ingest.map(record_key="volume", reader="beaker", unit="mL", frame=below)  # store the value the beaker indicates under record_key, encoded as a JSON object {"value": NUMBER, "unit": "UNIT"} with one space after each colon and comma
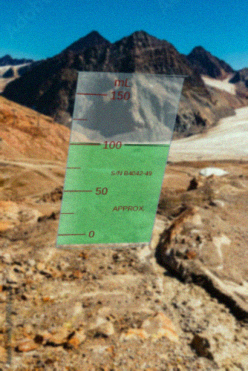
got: {"value": 100, "unit": "mL"}
